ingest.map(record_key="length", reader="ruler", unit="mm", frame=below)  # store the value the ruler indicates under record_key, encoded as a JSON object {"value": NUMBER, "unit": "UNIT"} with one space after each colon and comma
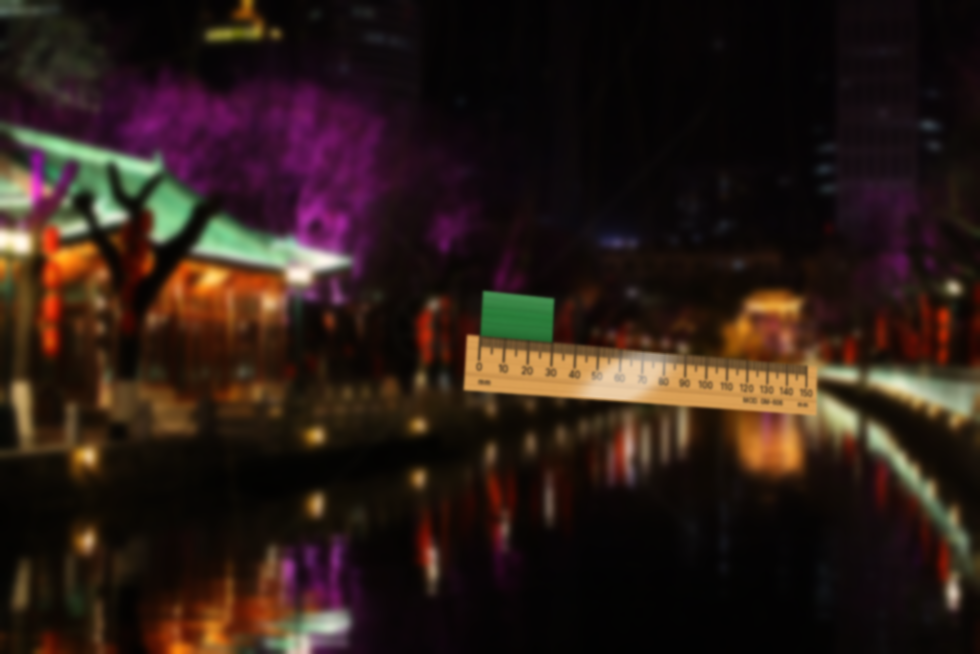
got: {"value": 30, "unit": "mm"}
